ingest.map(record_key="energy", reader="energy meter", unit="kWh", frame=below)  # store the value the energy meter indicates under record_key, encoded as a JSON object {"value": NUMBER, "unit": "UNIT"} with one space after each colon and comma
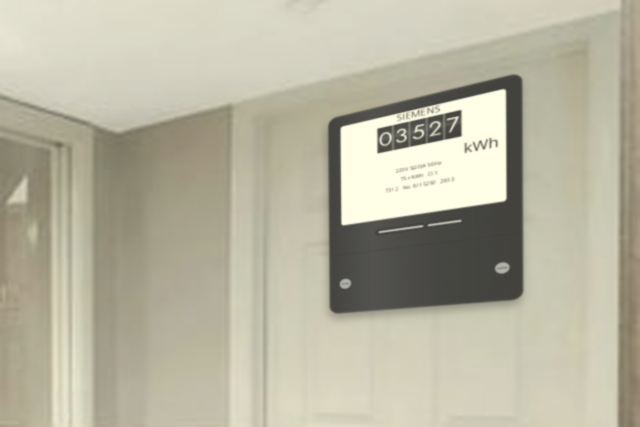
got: {"value": 3527, "unit": "kWh"}
